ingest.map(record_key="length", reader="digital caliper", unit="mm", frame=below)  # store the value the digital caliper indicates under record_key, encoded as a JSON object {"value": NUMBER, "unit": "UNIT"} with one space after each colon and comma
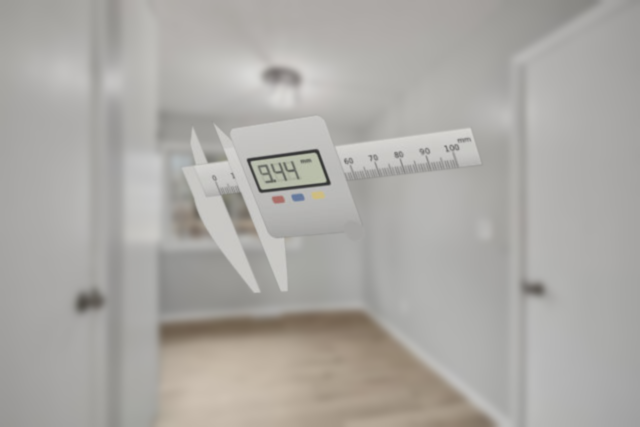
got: {"value": 9.44, "unit": "mm"}
